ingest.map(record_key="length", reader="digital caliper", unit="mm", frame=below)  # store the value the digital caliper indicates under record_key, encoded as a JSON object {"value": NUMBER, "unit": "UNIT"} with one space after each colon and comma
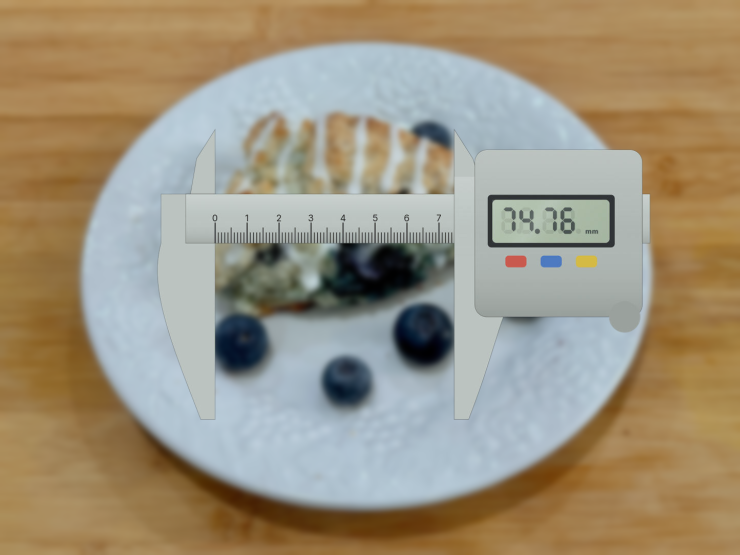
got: {"value": 74.76, "unit": "mm"}
